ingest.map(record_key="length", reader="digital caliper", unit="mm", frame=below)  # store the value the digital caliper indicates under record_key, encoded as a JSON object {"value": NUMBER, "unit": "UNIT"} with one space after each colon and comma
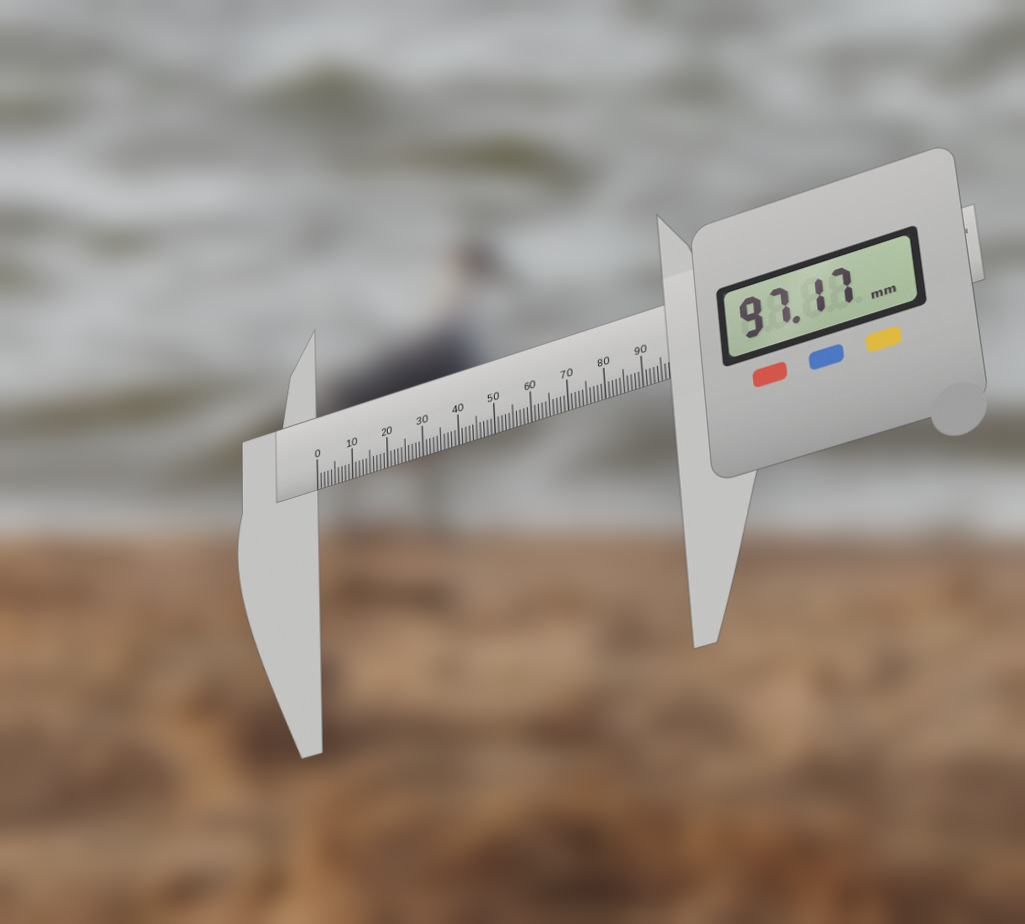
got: {"value": 97.17, "unit": "mm"}
